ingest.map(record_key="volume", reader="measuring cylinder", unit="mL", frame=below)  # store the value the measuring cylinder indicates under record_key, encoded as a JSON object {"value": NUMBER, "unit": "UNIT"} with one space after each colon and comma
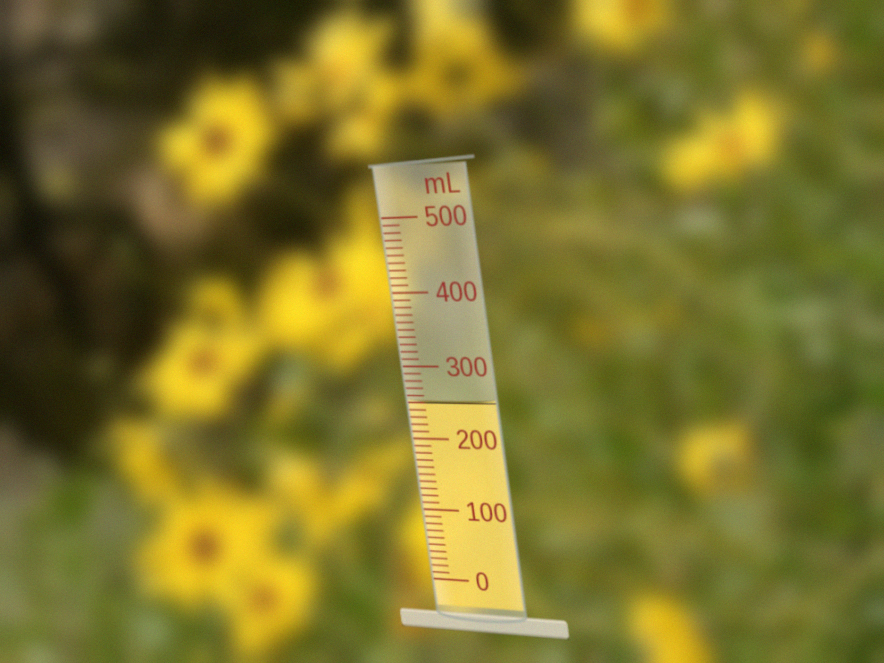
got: {"value": 250, "unit": "mL"}
